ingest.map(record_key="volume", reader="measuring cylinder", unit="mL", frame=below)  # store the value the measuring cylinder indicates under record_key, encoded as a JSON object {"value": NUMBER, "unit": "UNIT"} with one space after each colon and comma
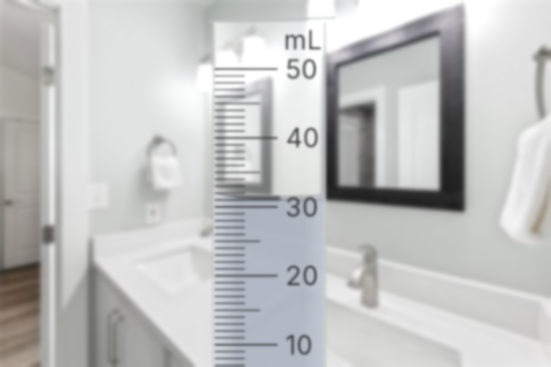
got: {"value": 31, "unit": "mL"}
